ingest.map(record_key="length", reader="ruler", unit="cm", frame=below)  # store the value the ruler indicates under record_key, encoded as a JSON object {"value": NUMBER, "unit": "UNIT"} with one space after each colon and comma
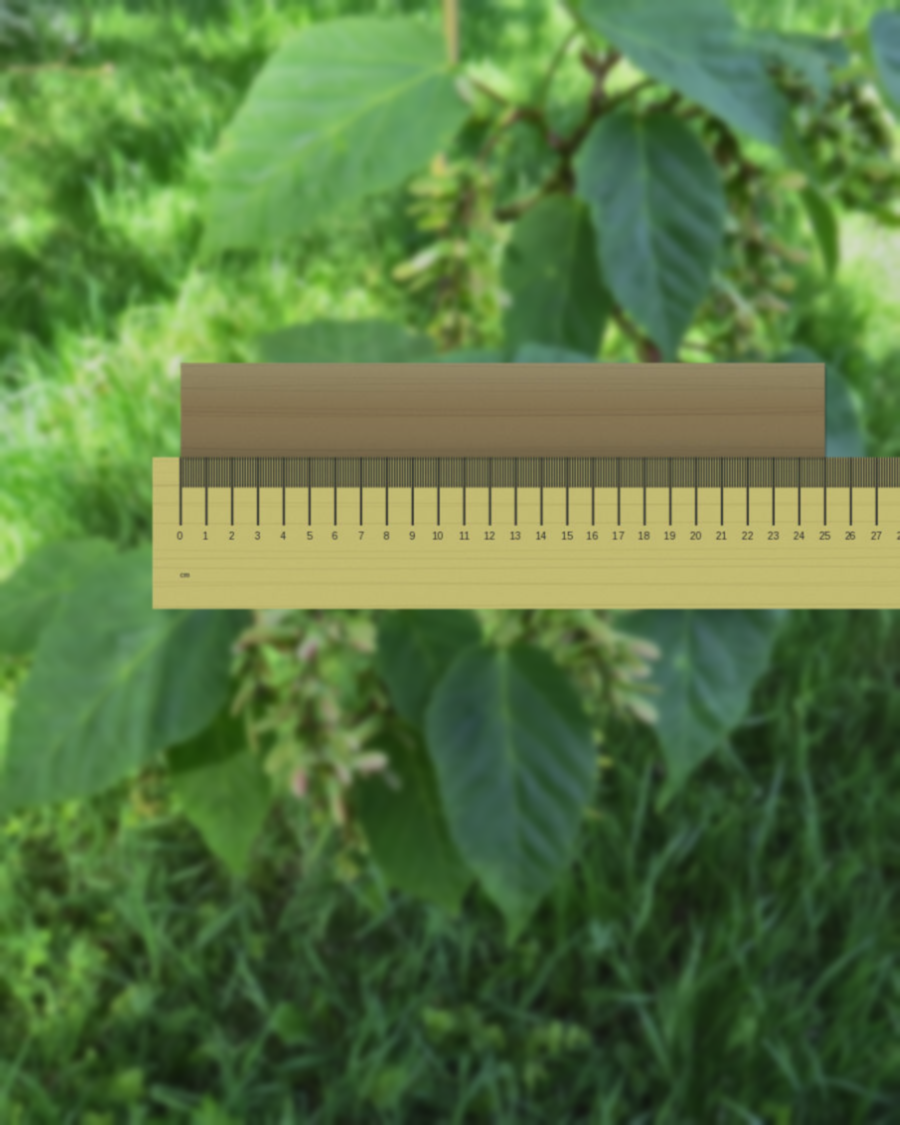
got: {"value": 25, "unit": "cm"}
